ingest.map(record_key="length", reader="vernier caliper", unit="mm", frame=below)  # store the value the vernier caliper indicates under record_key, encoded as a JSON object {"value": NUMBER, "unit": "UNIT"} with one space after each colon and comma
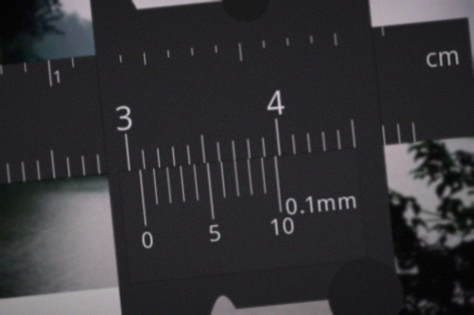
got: {"value": 30.7, "unit": "mm"}
